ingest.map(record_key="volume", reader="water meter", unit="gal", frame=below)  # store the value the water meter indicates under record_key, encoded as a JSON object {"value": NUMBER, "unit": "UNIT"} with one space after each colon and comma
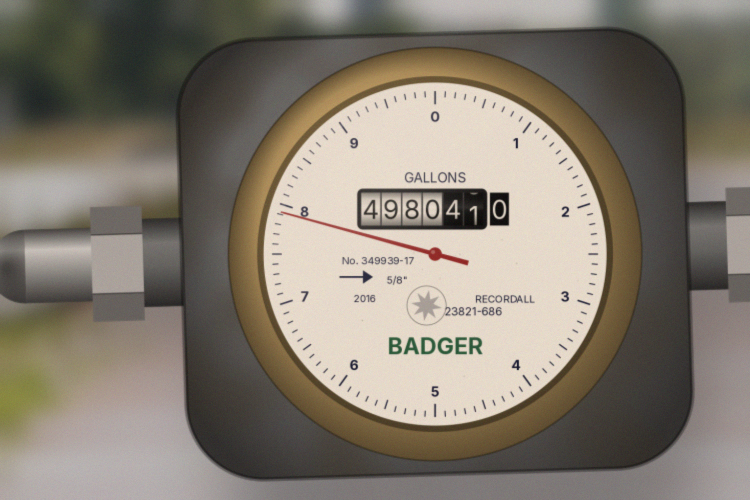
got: {"value": 4980407.9, "unit": "gal"}
